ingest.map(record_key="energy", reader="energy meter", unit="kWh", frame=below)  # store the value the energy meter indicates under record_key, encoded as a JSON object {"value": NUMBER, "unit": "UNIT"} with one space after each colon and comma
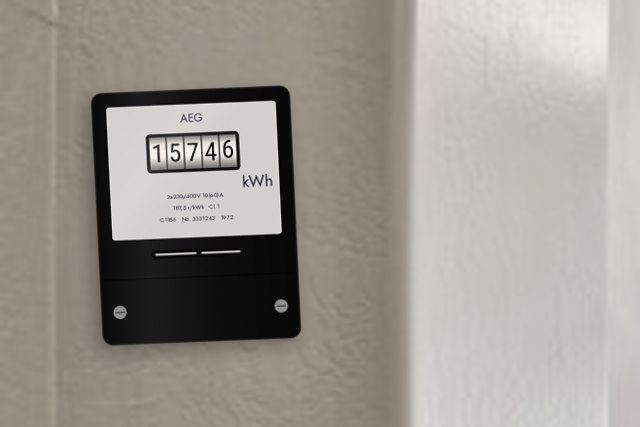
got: {"value": 15746, "unit": "kWh"}
